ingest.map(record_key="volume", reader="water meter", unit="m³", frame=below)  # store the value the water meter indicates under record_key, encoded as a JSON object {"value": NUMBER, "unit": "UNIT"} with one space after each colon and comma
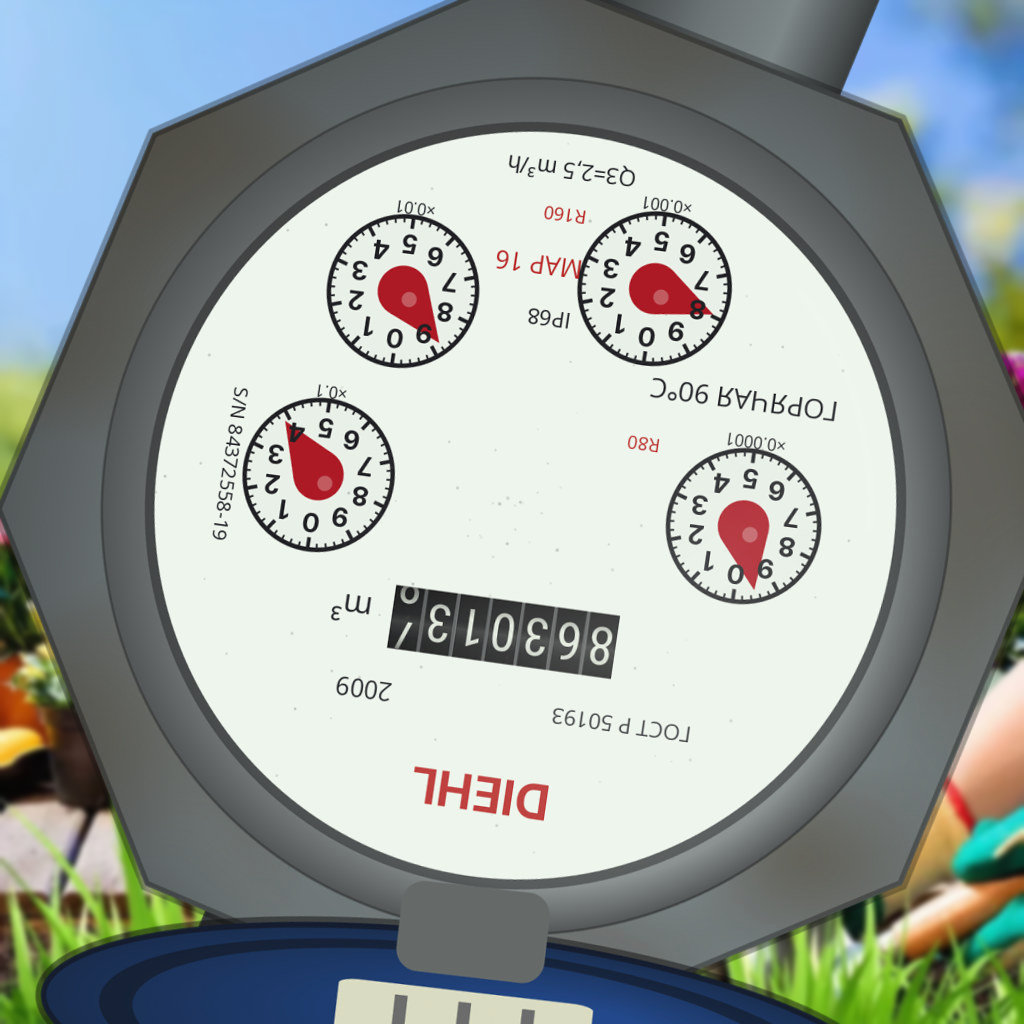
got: {"value": 8630137.3879, "unit": "m³"}
